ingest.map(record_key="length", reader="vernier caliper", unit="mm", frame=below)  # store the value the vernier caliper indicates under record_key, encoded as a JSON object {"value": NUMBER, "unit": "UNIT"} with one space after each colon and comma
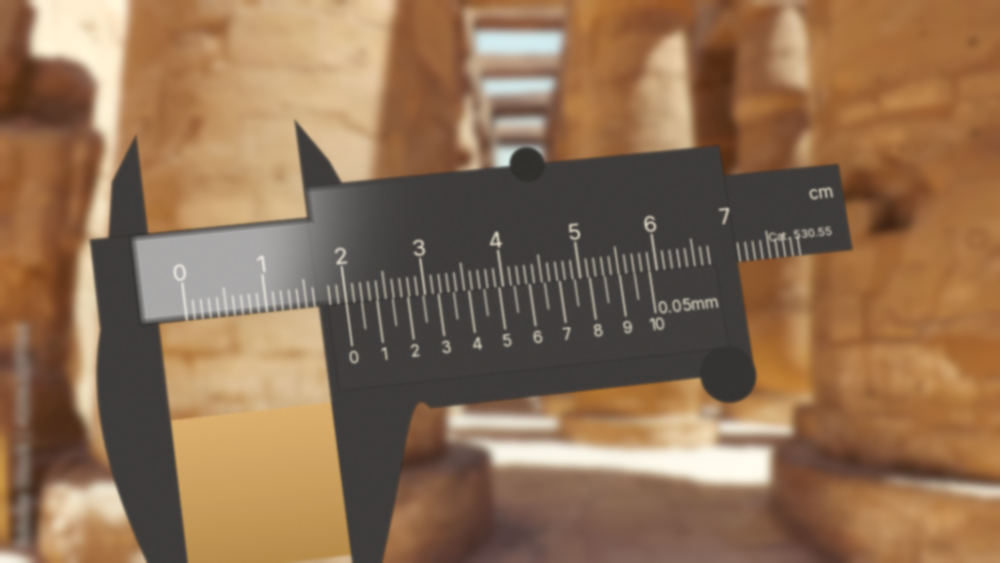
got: {"value": 20.0, "unit": "mm"}
